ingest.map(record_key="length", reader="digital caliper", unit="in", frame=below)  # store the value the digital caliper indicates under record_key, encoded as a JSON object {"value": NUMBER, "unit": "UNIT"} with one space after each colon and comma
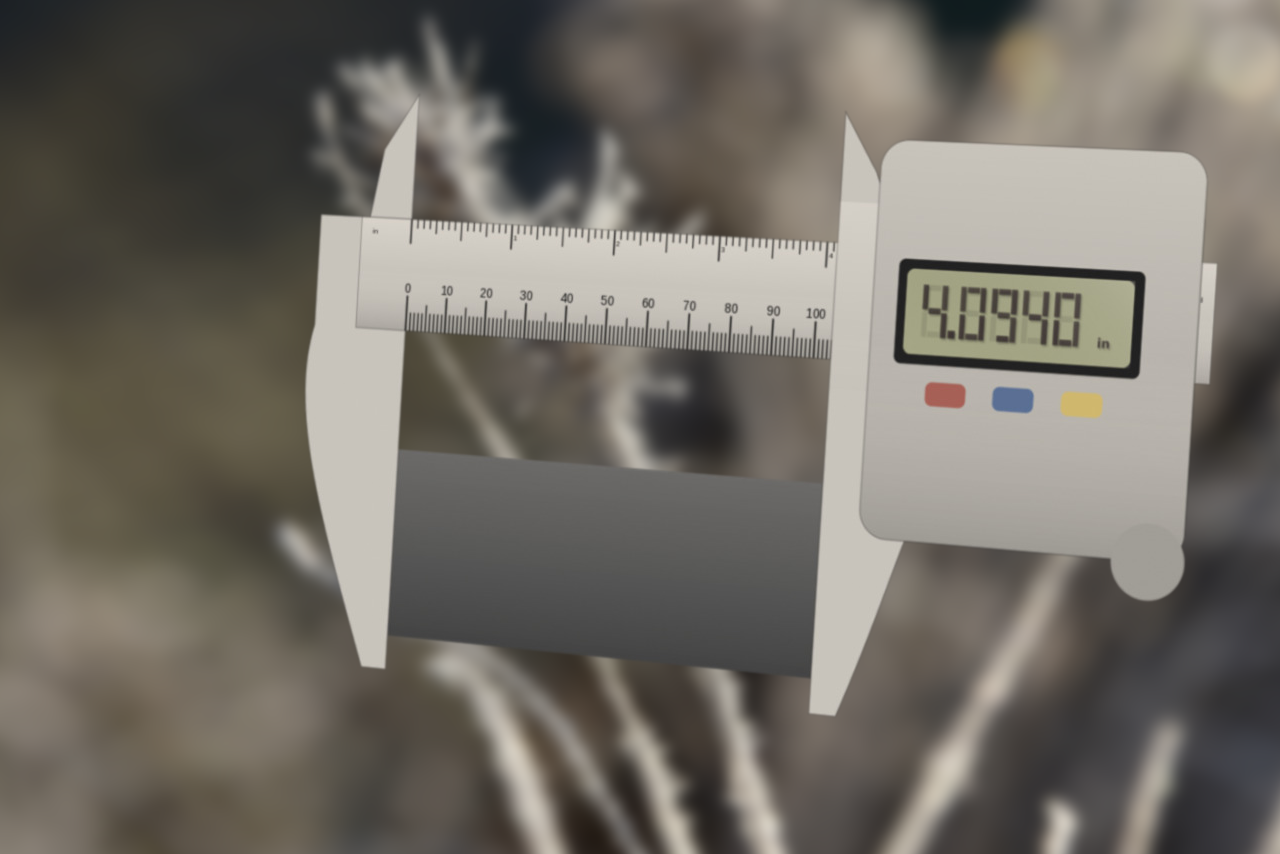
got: {"value": 4.0940, "unit": "in"}
